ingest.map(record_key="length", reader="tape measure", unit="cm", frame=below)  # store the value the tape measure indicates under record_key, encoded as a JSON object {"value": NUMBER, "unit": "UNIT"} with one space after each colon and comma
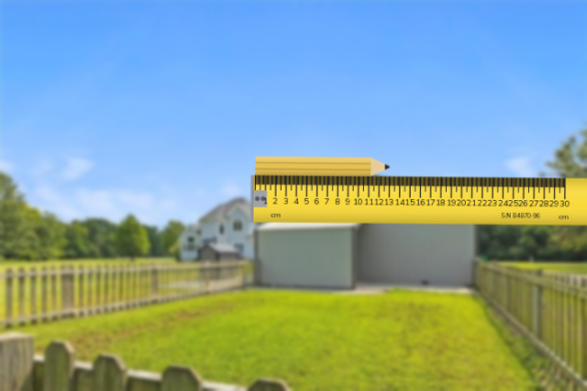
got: {"value": 13, "unit": "cm"}
